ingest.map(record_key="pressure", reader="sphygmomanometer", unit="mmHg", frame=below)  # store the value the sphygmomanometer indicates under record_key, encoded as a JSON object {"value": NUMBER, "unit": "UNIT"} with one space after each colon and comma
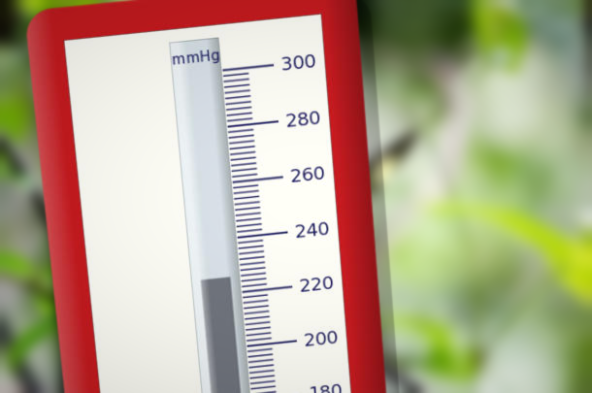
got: {"value": 226, "unit": "mmHg"}
